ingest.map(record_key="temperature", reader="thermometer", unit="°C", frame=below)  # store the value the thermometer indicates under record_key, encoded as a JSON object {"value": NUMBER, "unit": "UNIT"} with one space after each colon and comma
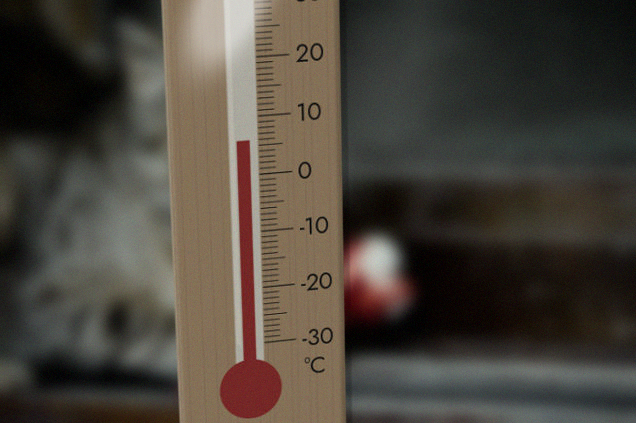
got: {"value": 6, "unit": "°C"}
